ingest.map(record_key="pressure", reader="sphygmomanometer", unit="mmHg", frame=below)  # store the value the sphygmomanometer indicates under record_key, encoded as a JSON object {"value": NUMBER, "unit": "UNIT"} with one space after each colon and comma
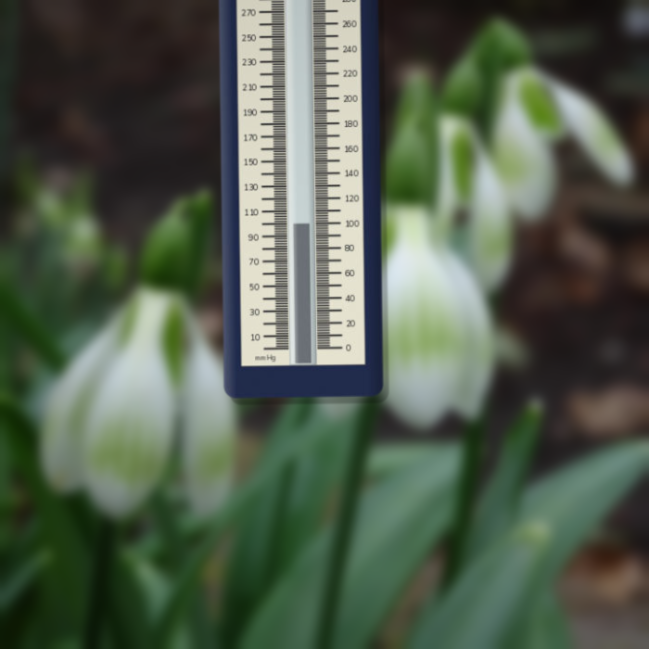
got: {"value": 100, "unit": "mmHg"}
